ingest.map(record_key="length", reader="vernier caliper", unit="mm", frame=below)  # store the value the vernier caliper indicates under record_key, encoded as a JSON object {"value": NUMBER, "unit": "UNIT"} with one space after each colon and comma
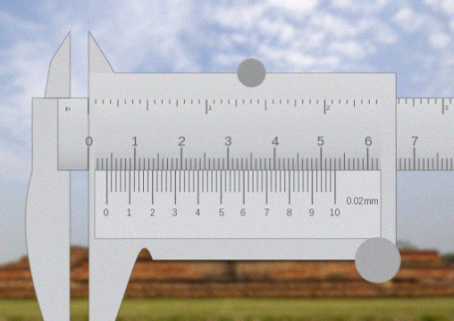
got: {"value": 4.0, "unit": "mm"}
